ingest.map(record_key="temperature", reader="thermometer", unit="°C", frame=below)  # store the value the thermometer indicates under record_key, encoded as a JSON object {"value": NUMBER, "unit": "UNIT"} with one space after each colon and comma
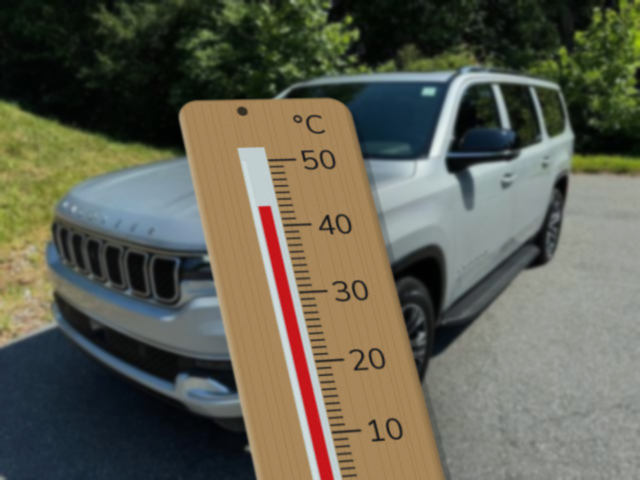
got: {"value": 43, "unit": "°C"}
